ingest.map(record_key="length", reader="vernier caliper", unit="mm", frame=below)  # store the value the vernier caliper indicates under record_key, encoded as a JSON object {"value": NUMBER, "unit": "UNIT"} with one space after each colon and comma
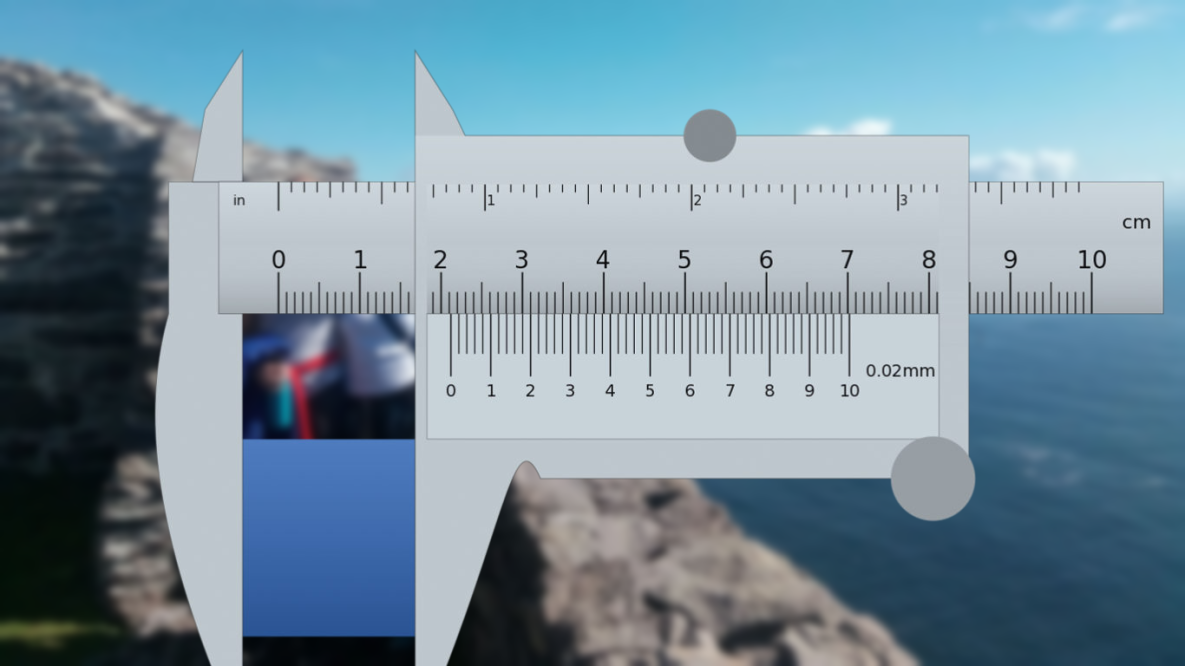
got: {"value": 21.2, "unit": "mm"}
